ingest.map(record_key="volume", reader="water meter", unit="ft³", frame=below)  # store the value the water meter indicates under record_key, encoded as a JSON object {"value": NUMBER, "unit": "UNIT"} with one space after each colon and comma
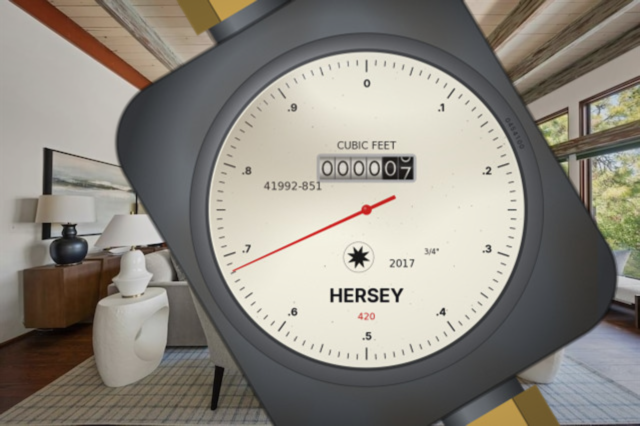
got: {"value": 6.68, "unit": "ft³"}
